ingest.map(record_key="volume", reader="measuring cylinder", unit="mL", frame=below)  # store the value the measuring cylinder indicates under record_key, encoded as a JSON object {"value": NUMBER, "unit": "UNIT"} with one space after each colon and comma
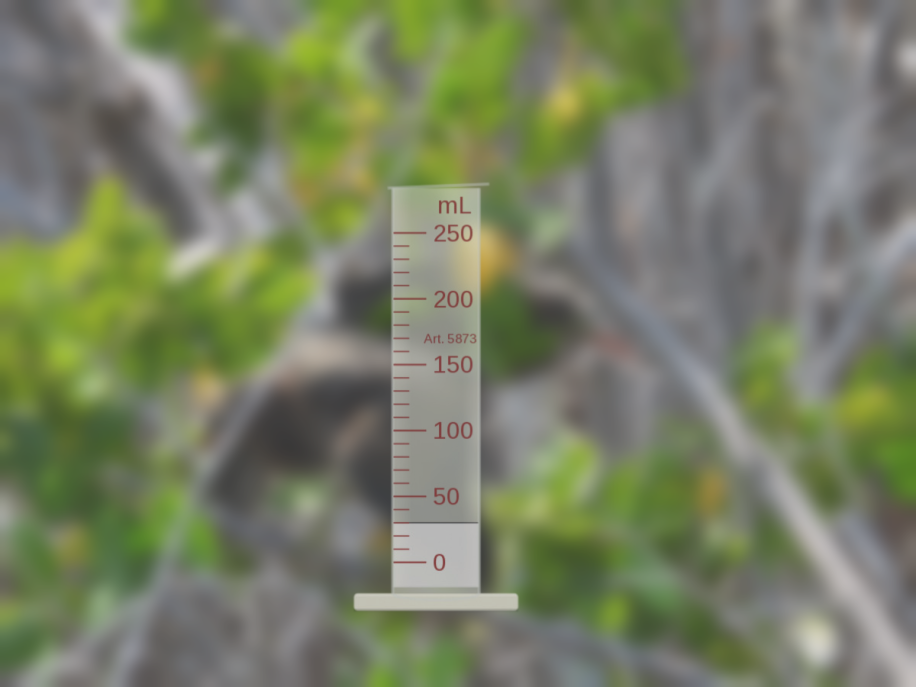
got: {"value": 30, "unit": "mL"}
